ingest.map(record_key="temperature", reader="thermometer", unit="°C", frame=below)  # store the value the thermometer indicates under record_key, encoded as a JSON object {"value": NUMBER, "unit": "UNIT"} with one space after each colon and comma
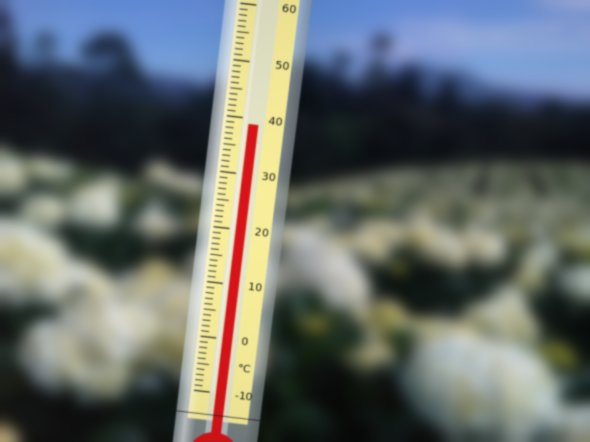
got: {"value": 39, "unit": "°C"}
